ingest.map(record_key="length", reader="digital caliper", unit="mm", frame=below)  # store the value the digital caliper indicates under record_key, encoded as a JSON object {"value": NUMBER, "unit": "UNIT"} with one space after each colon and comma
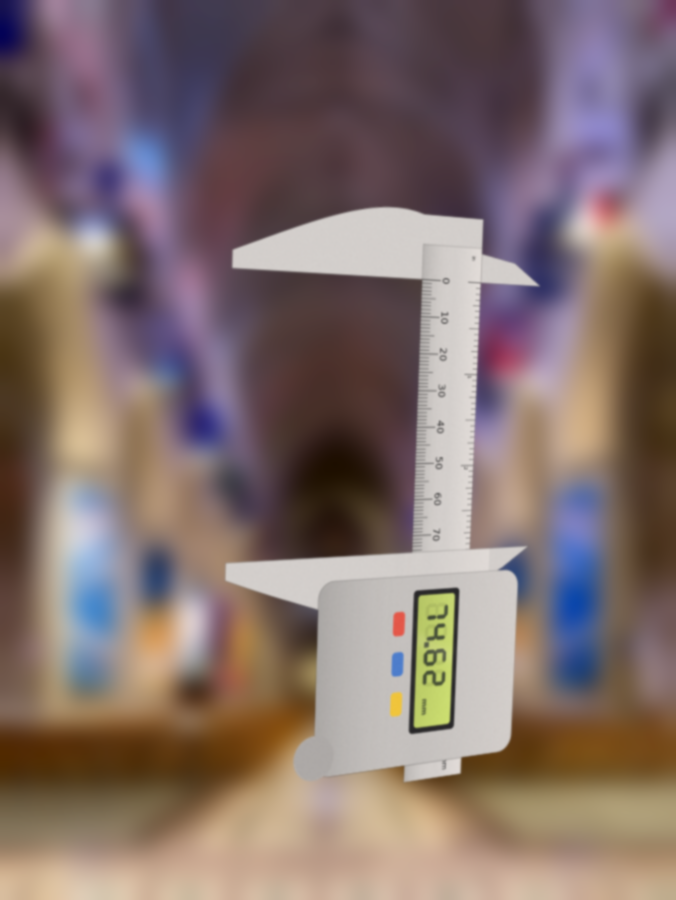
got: {"value": 74.62, "unit": "mm"}
